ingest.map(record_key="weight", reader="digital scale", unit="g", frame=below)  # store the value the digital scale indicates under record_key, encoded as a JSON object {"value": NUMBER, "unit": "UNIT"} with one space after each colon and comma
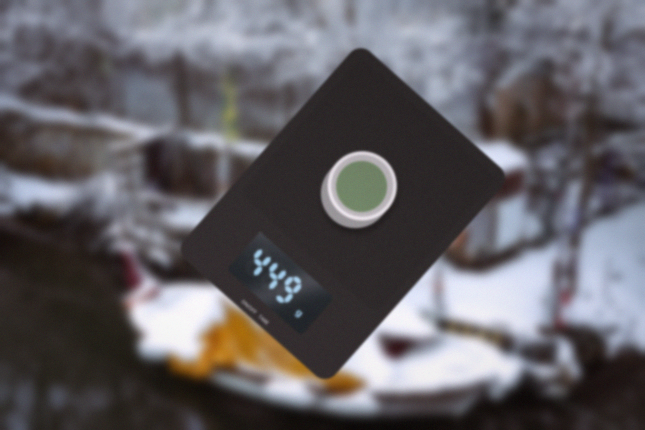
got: {"value": 449, "unit": "g"}
